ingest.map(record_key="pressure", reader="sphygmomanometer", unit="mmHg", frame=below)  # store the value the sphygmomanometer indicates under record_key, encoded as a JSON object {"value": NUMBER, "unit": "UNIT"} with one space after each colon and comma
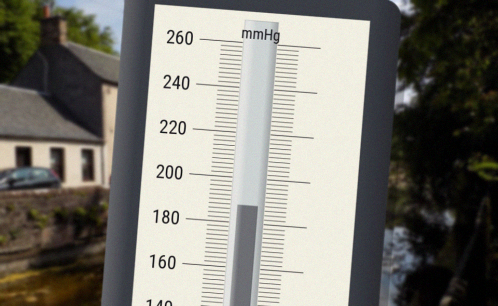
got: {"value": 188, "unit": "mmHg"}
